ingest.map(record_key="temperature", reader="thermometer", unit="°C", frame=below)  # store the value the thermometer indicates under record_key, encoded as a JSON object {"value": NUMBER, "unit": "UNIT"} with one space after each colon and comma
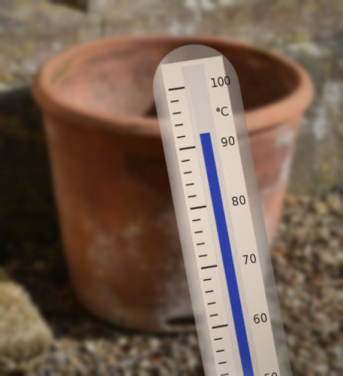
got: {"value": 92, "unit": "°C"}
